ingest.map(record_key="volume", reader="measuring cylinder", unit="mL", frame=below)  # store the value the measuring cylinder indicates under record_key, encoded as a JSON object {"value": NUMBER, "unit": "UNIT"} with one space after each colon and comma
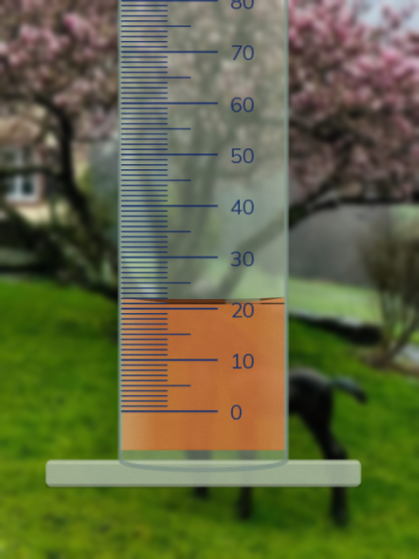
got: {"value": 21, "unit": "mL"}
